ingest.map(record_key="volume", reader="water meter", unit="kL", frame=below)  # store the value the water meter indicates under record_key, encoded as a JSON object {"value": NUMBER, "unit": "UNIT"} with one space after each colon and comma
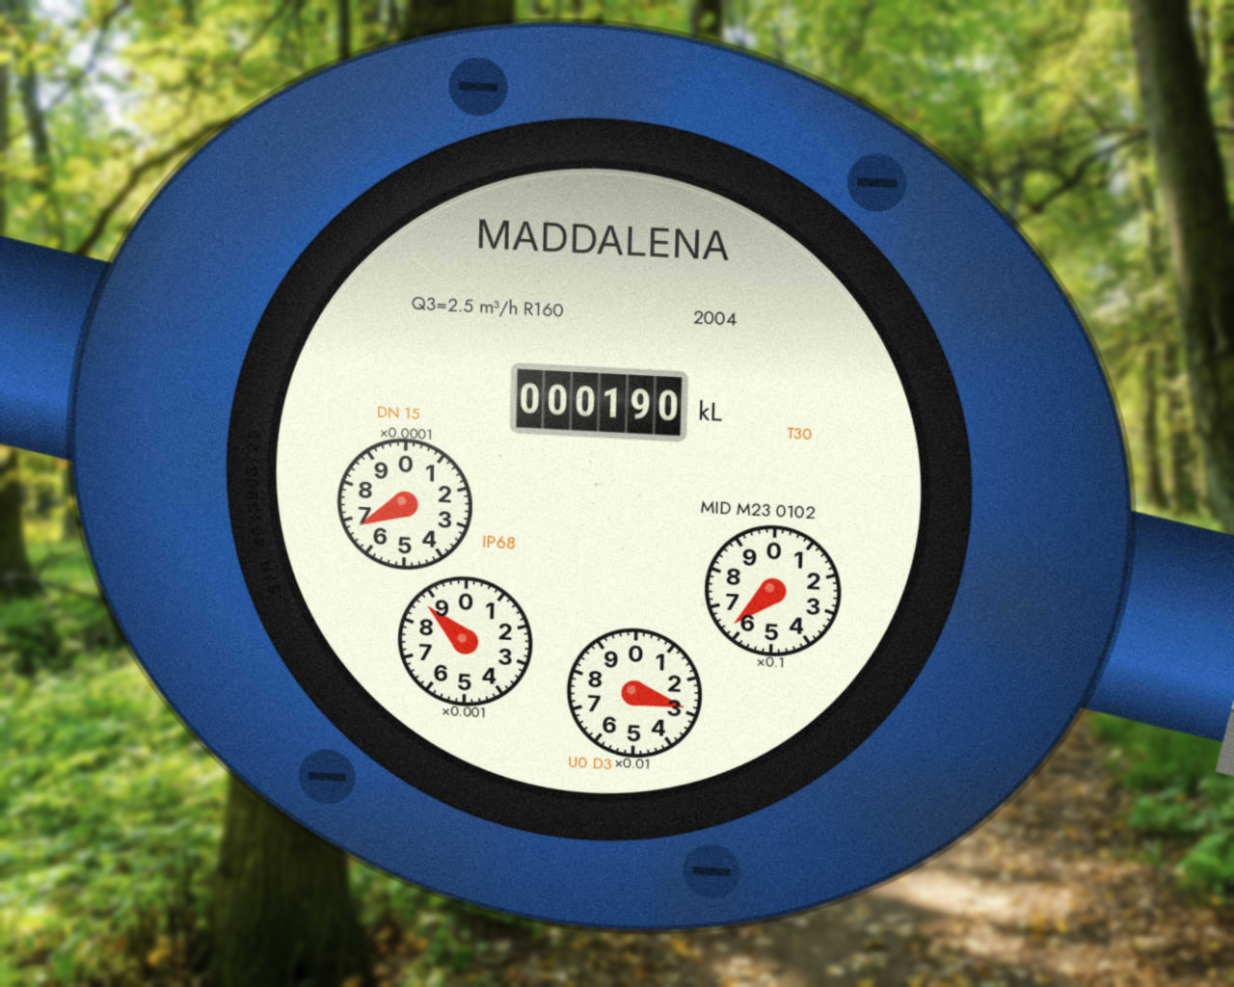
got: {"value": 190.6286, "unit": "kL"}
